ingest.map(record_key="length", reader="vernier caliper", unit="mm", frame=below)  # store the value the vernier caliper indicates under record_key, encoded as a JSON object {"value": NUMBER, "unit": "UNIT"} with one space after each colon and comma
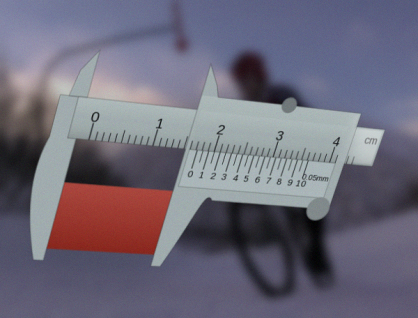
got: {"value": 17.2, "unit": "mm"}
